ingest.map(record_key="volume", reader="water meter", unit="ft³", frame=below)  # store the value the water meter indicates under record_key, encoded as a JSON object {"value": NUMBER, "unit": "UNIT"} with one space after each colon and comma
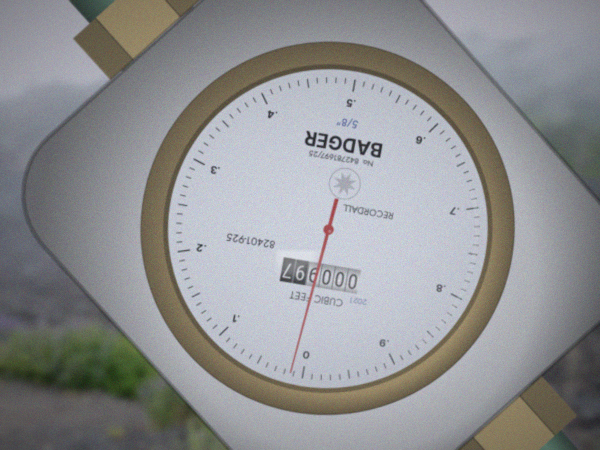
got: {"value": 997.01, "unit": "ft³"}
